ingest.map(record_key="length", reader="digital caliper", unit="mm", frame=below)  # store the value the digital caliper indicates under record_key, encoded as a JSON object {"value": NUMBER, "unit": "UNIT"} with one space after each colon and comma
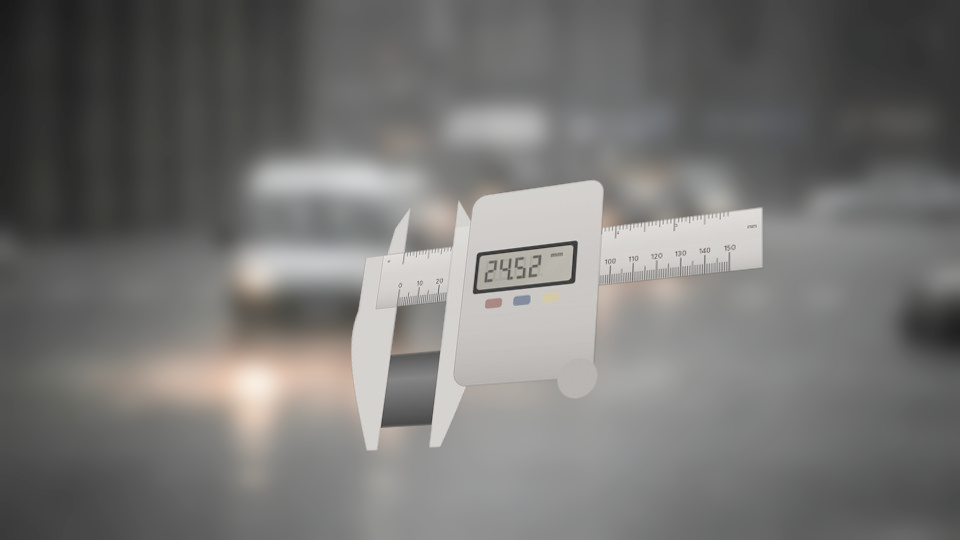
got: {"value": 24.52, "unit": "mm"}
